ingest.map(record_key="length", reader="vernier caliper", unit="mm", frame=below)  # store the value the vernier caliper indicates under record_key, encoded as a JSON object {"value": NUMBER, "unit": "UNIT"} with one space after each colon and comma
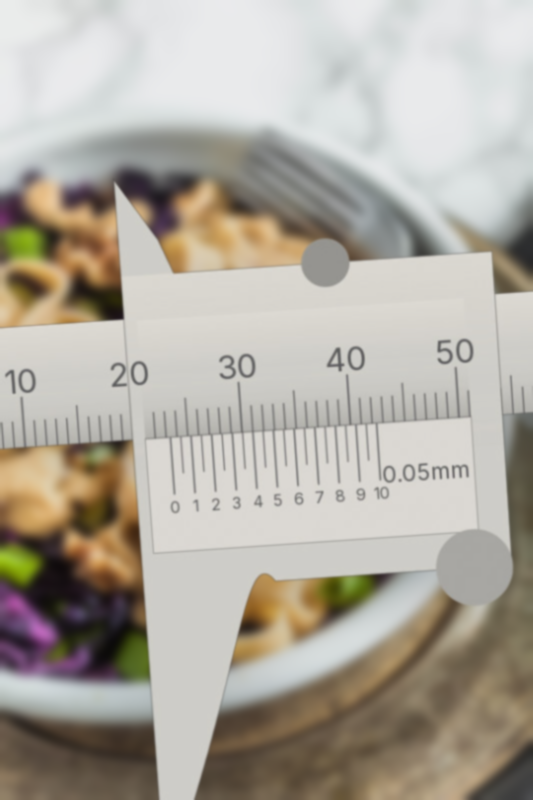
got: {"value": 23.4, "unit": "mm"}
